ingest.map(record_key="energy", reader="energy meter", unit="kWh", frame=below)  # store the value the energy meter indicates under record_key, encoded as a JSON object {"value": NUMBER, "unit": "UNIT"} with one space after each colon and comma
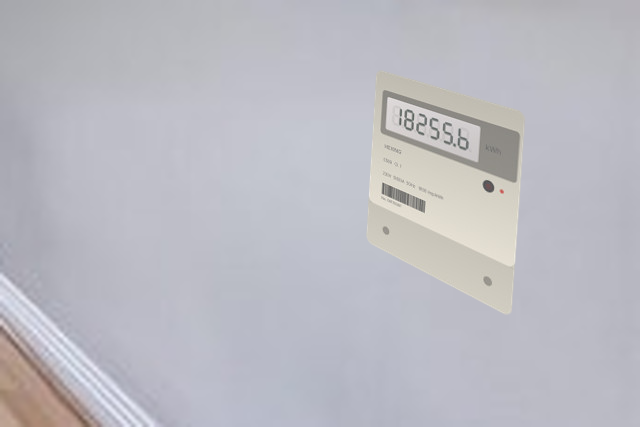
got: {"value": 18255.6, "unit": "kWh"}
